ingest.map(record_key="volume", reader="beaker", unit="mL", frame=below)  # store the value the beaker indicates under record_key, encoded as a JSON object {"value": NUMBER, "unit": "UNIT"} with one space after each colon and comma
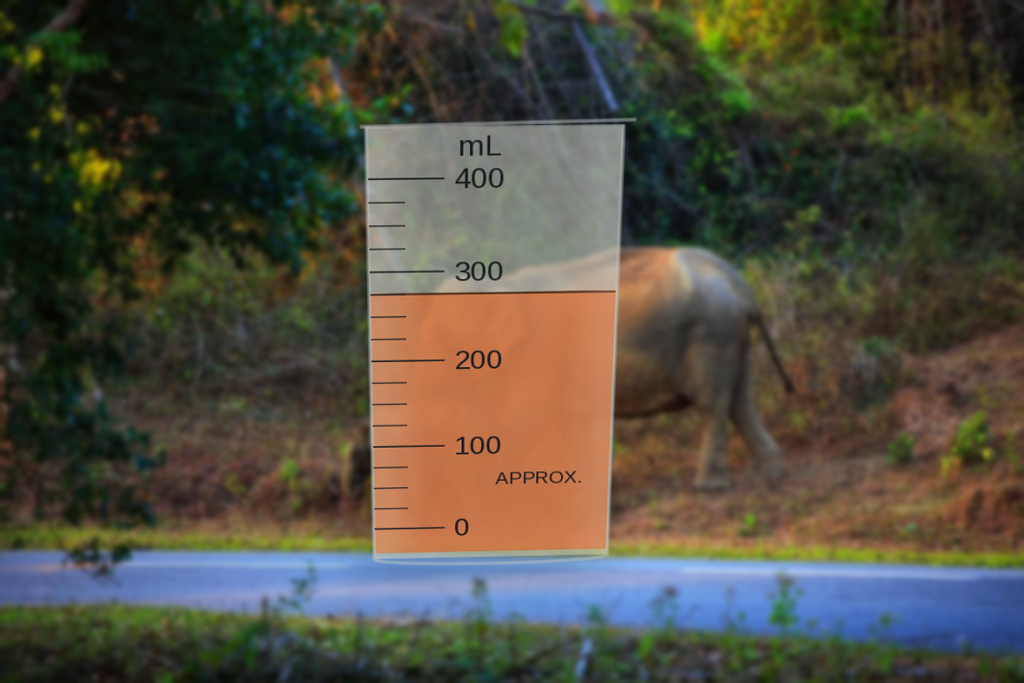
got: {"value": 275, "unit": "mL"}
